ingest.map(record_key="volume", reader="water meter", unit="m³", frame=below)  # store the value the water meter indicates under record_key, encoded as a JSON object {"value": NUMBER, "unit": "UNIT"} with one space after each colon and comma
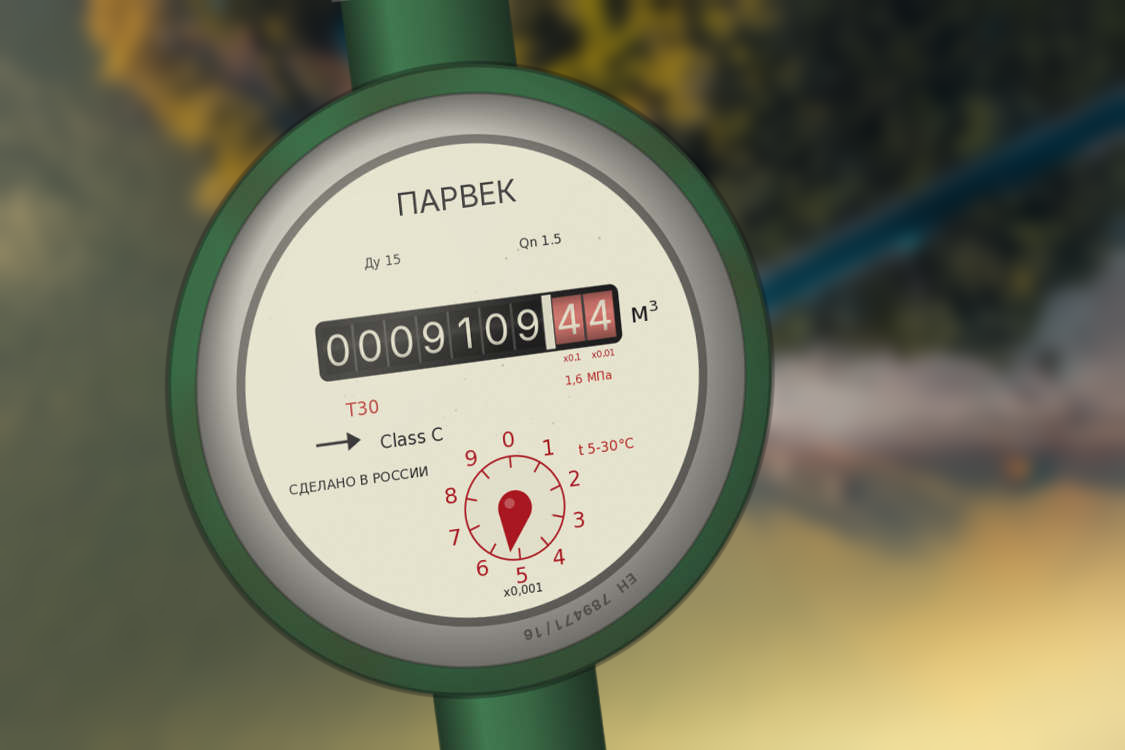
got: {"value": 9109.445, "unit": "m³"}
